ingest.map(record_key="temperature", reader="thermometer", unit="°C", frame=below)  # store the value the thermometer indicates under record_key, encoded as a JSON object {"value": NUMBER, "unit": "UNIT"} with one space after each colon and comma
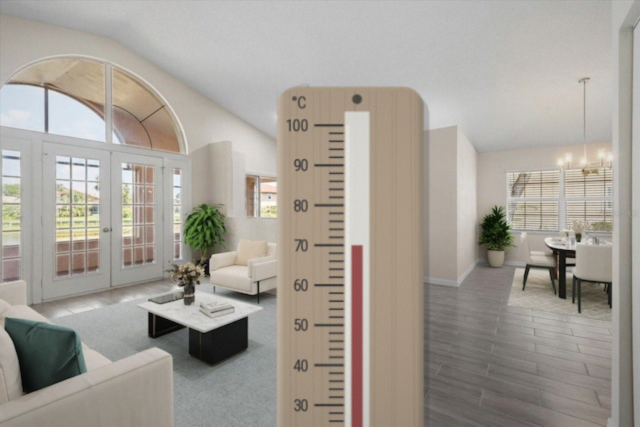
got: {"value": 70, "unit": "°C"}
